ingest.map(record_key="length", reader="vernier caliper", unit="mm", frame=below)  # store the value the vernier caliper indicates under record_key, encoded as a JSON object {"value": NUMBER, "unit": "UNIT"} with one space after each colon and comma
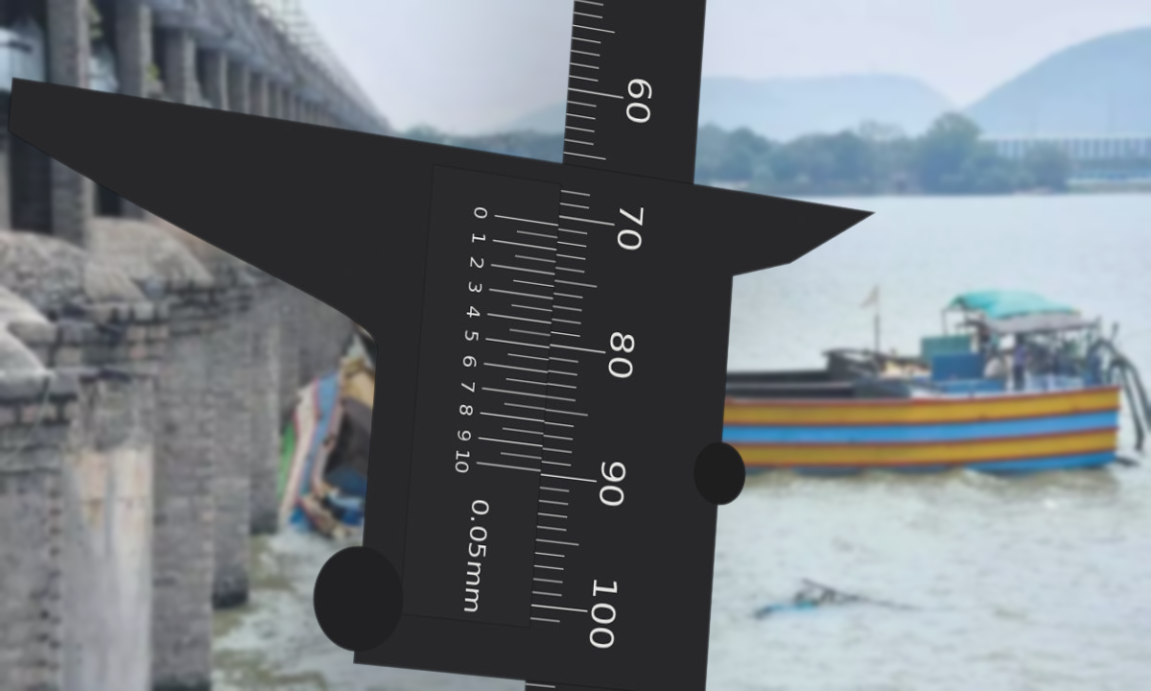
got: {"value": 70.7, "unit": "mm"}
